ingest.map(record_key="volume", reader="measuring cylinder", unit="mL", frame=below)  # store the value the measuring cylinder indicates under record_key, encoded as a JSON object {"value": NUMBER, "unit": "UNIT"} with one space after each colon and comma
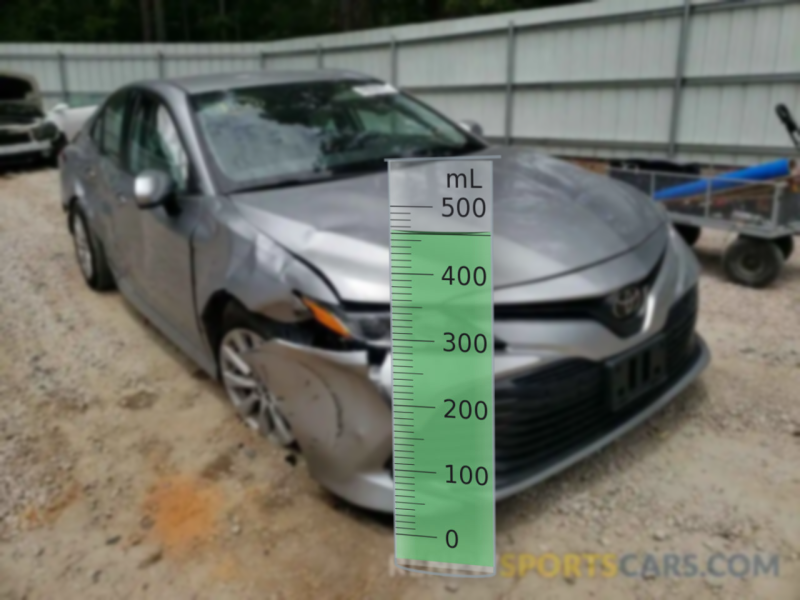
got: {"value": 460, "unit": "mL"}
